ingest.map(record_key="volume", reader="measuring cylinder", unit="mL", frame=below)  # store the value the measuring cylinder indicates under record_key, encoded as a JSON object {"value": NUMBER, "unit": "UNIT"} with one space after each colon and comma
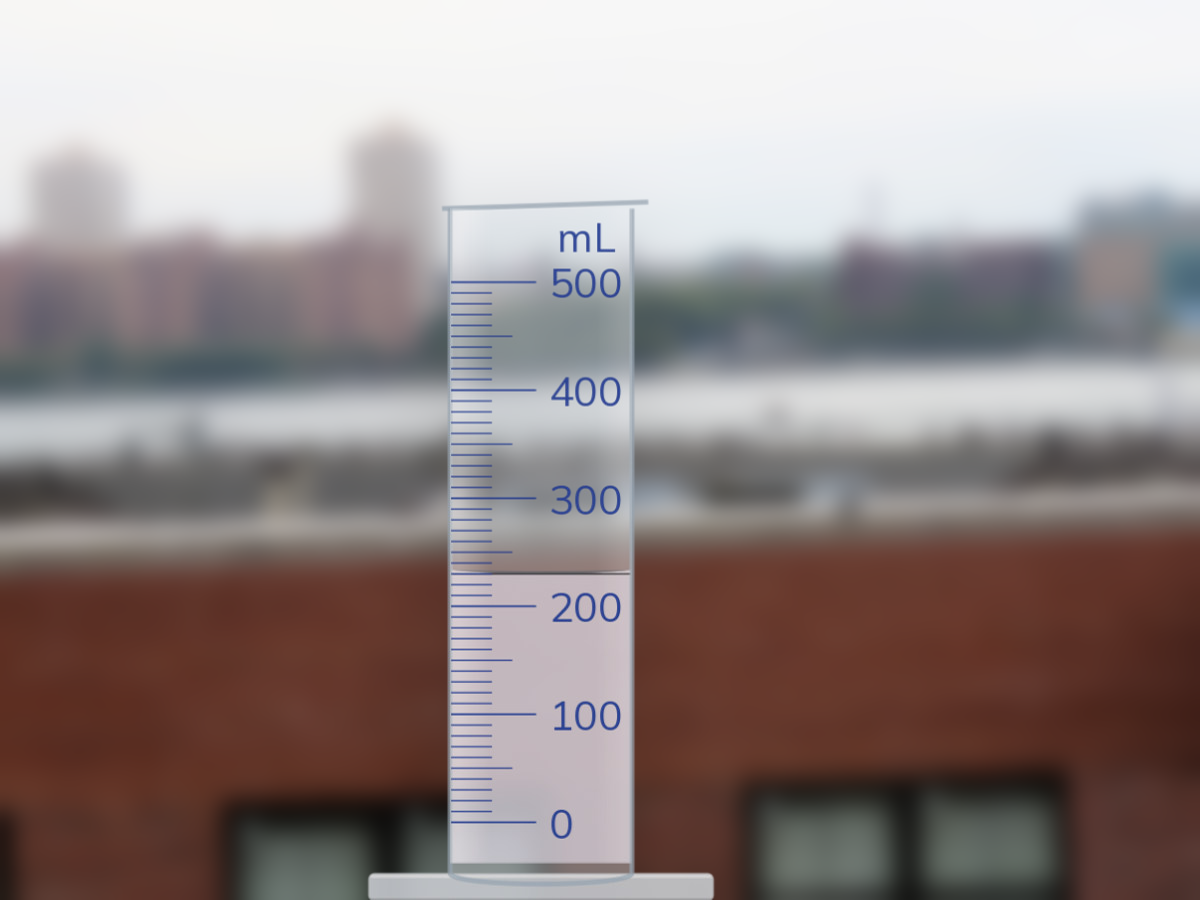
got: {"value": 230, "unit": "mL"}
